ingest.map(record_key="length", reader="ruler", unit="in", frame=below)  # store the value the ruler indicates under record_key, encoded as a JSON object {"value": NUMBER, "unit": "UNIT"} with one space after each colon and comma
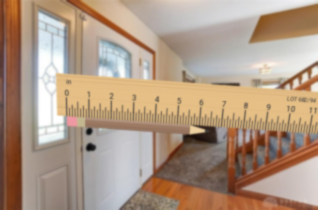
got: {"value": 6.5, "unit": "in"}
